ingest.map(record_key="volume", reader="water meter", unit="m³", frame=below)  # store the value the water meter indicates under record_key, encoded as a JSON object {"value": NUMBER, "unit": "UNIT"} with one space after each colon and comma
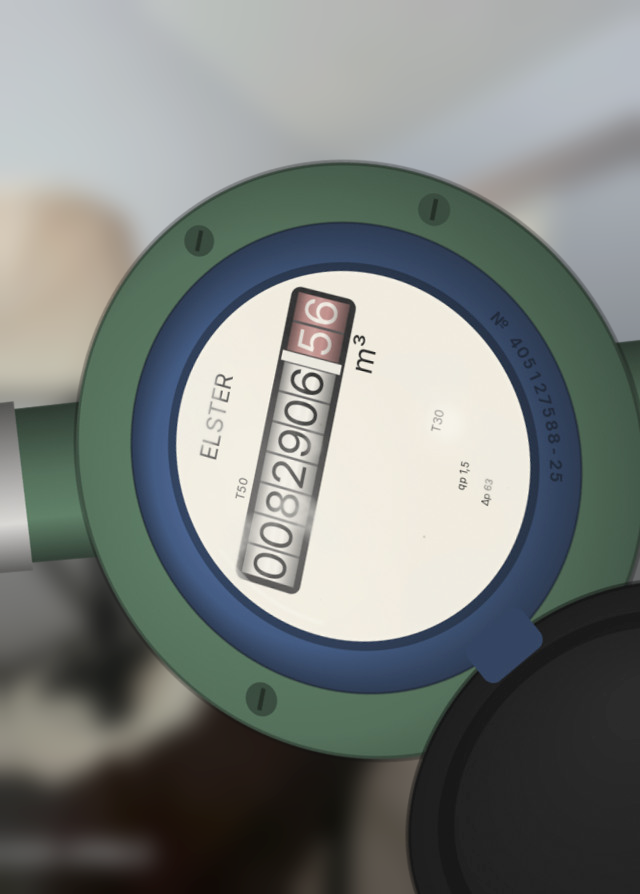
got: {"value": 82906.56, "unit": "m³"}
